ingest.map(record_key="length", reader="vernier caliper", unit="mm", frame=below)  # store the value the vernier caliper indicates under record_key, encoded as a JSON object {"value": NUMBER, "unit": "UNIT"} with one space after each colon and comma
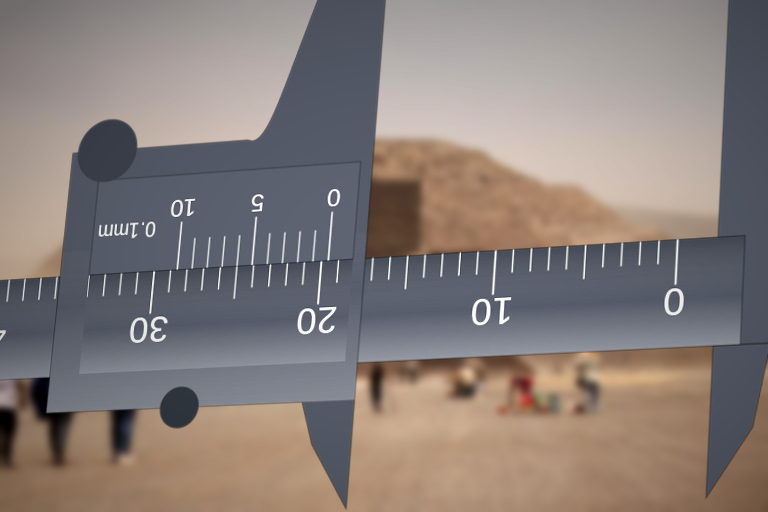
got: {"value": 19.6, "unit": "mm"}
